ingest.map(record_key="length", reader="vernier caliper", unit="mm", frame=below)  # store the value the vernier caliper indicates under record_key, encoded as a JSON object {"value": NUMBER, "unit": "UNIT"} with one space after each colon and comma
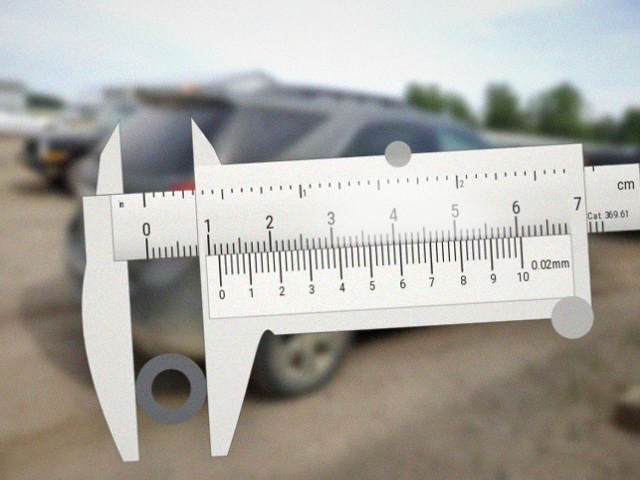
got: {"value": 11.6, "unit": "mm"}
